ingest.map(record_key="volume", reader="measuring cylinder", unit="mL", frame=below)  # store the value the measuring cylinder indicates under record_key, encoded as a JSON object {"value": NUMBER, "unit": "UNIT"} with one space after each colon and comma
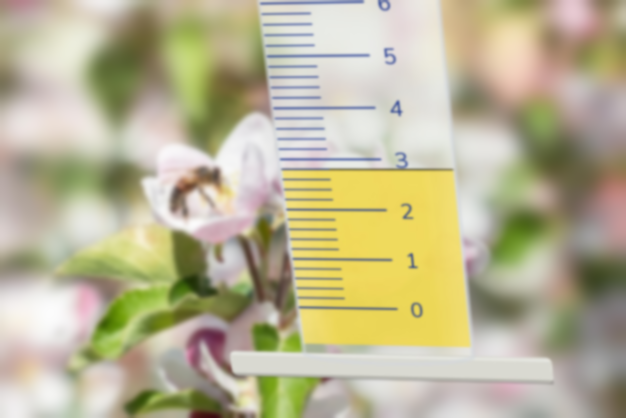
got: {"value": 2.8, "unit": "mL"}
